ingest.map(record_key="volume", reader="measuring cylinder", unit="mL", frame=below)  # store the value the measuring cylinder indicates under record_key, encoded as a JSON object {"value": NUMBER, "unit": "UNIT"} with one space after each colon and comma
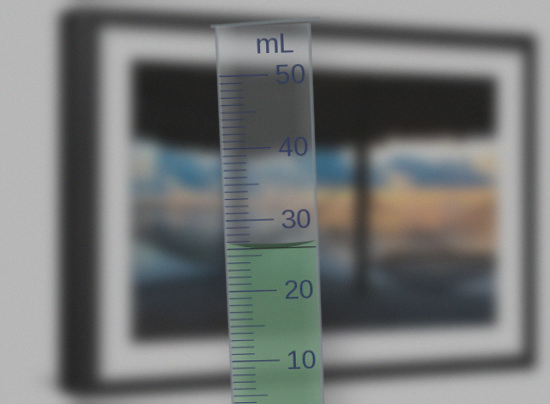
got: {"value": 26, "unit": "mL"}
